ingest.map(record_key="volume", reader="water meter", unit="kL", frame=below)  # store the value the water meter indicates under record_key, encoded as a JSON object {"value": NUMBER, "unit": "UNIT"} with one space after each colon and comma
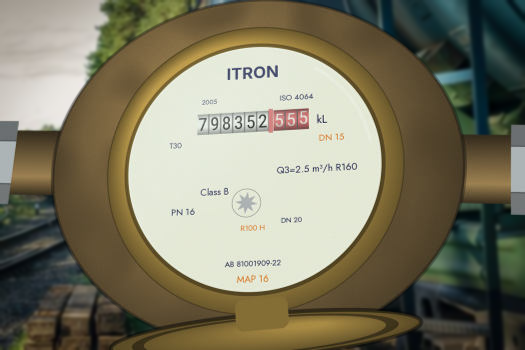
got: {"value": 798352.555, "unit": "kL"}
